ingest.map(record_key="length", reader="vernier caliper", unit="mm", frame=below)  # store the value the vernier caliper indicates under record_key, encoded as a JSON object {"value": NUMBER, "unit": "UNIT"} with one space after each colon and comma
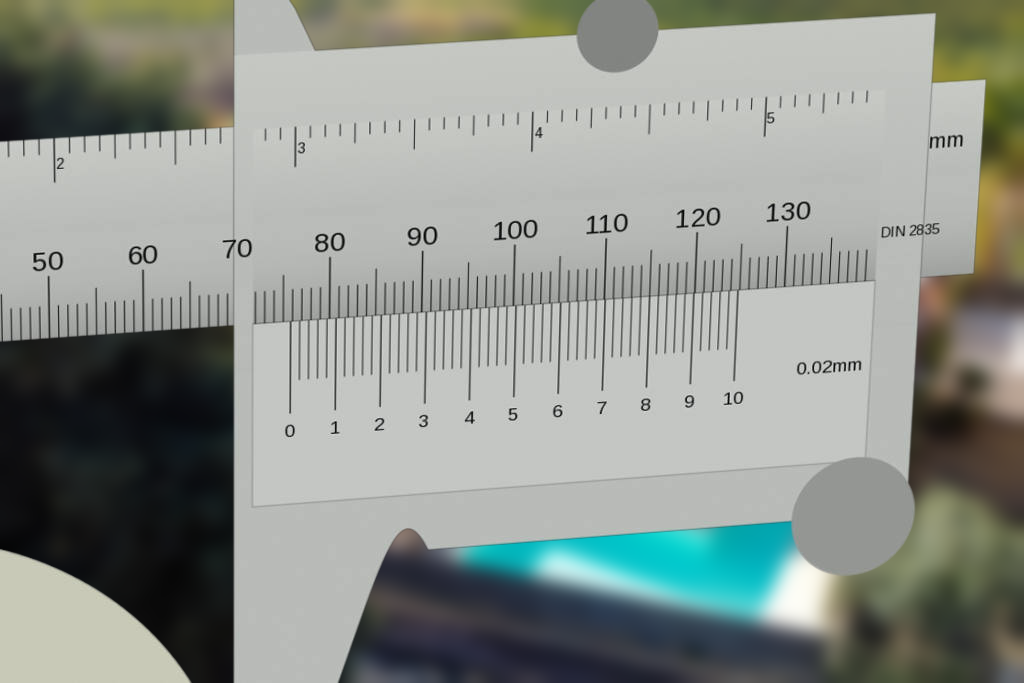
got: {"value": 75.8, "unit": "mm"}
